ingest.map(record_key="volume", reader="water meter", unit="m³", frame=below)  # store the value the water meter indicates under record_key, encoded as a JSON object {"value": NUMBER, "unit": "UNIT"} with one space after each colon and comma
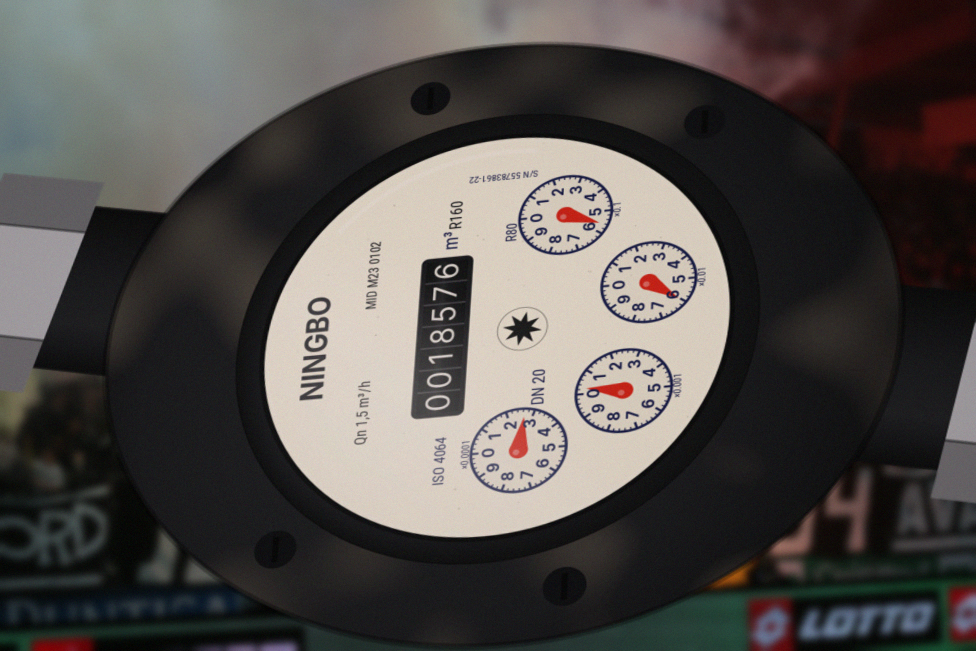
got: {"value": 18576.5602, "unit": "m³"}
